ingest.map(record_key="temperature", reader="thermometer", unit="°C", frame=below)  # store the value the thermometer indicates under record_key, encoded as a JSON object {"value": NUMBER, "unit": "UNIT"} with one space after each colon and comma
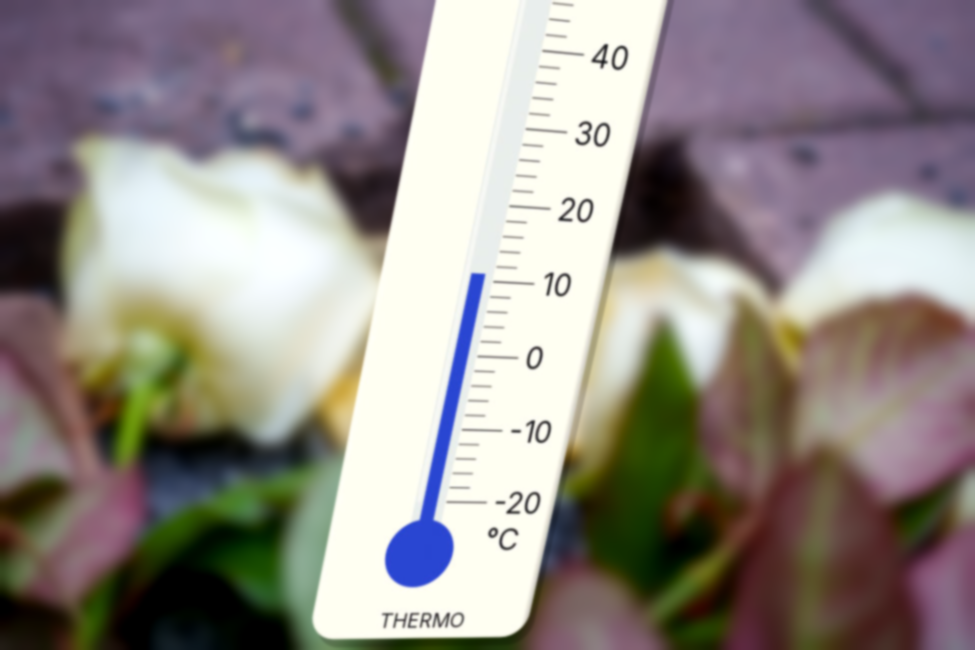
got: {"value": 11, "unit": "°C"}
